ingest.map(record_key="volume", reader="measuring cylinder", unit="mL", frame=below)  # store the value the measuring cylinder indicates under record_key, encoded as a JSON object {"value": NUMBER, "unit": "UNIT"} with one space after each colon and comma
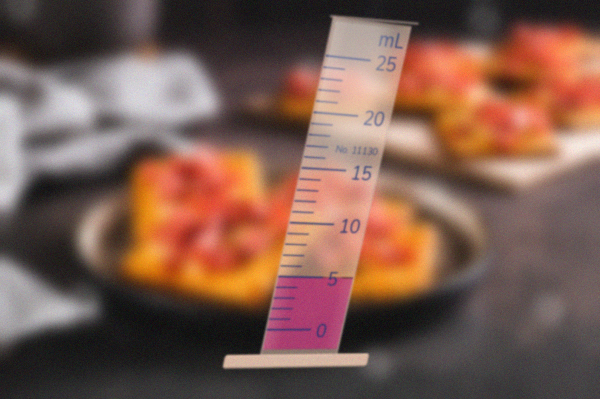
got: {"value": 5, "unit": "mL"}
